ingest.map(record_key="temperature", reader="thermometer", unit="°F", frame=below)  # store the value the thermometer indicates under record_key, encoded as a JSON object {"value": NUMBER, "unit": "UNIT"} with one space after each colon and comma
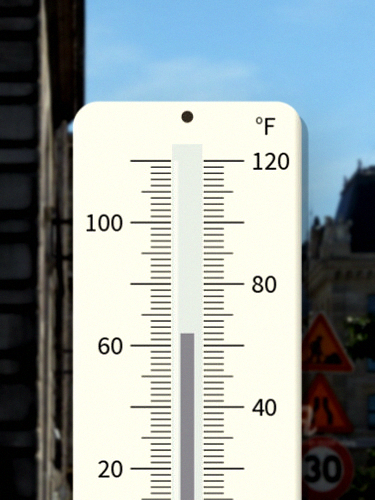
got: {"value": 64, "unit": "°F"}
